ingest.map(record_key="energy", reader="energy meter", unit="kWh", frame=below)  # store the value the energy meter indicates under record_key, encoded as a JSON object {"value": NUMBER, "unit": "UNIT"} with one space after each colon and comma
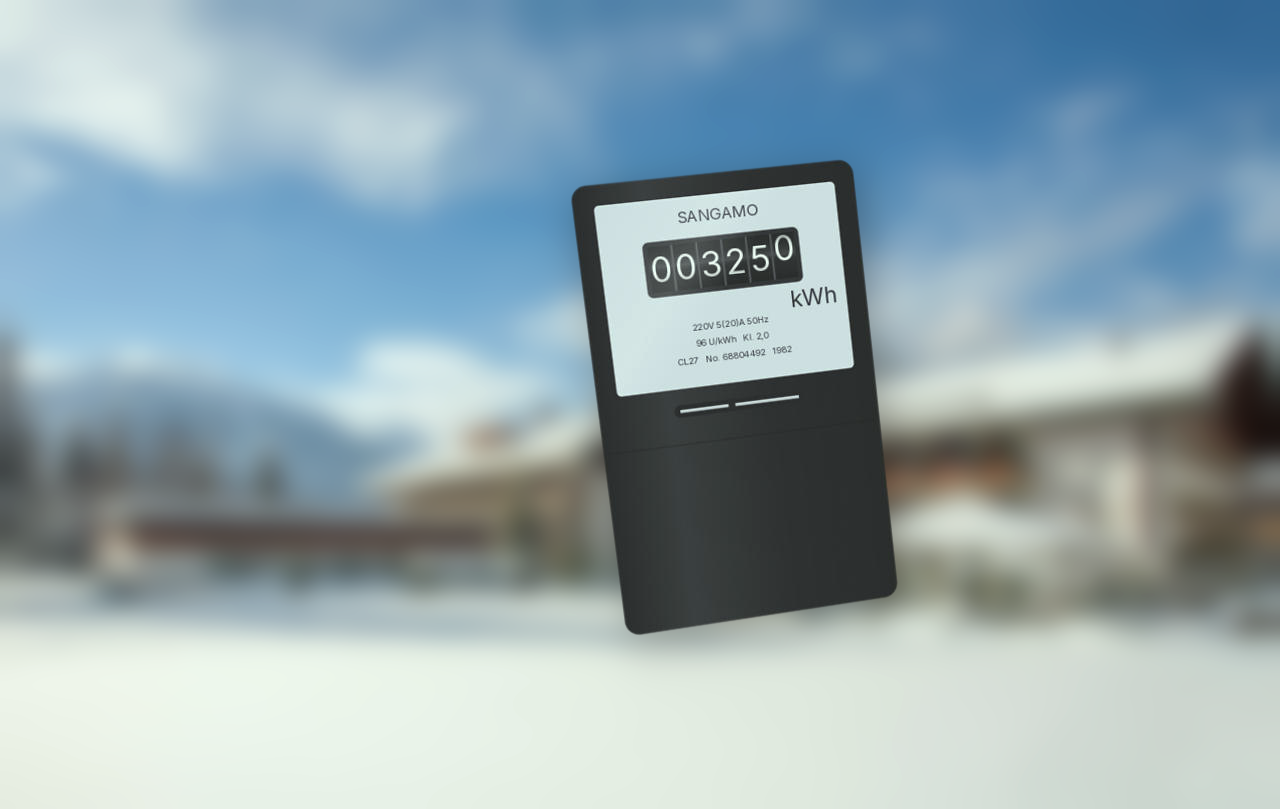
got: {"value": 3250, "unit": "kWh"}
